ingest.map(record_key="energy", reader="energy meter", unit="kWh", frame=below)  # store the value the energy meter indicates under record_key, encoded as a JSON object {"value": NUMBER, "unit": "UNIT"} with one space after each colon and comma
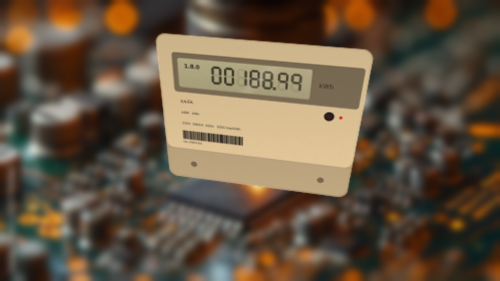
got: {"value": 188.99, "unit": "kWh"}
